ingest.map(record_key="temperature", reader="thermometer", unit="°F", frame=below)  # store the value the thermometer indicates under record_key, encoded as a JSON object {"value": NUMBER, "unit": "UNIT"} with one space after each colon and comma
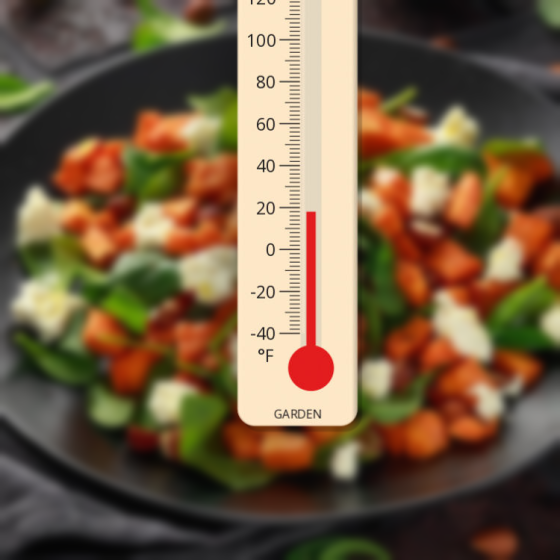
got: {"value": 18, "unit": "°F"}
